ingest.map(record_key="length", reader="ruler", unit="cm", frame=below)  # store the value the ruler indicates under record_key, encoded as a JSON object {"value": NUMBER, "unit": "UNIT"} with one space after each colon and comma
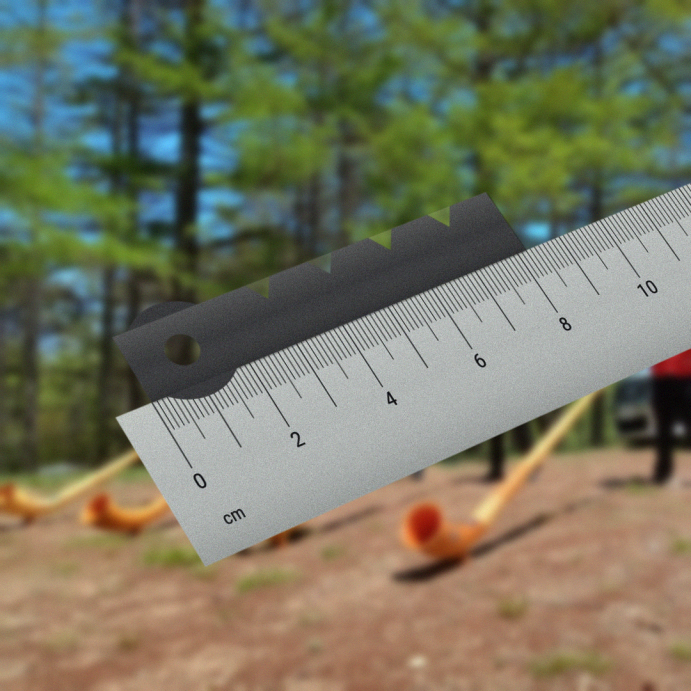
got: {"value": 8.2, "unit": "cm"}
